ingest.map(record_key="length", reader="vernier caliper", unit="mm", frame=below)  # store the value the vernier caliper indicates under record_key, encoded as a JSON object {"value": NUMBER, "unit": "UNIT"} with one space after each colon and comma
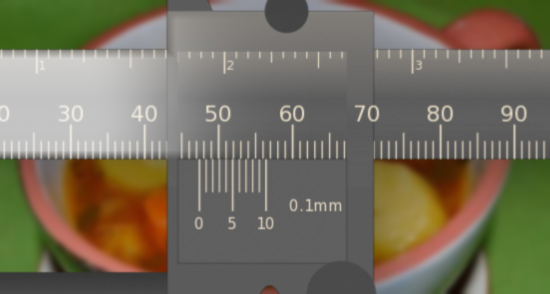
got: {"value": 47.4, "unit": "mm"}
